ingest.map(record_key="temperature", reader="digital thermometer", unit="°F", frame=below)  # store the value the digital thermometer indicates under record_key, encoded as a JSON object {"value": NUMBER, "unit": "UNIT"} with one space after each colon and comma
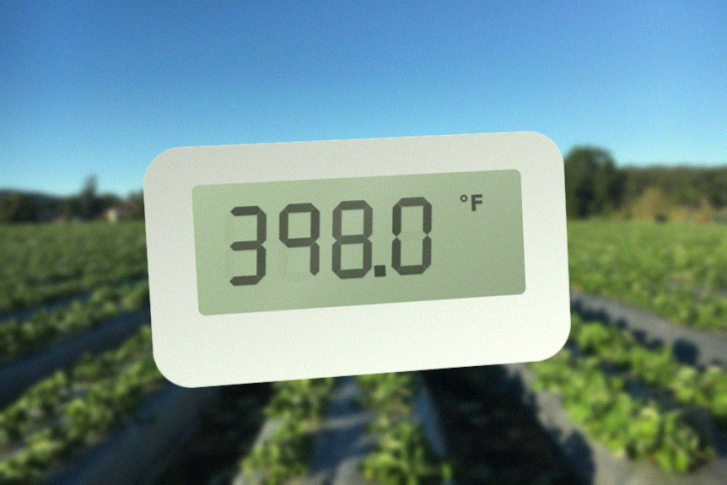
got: {"value": 398.0, "unit": "°F"}
